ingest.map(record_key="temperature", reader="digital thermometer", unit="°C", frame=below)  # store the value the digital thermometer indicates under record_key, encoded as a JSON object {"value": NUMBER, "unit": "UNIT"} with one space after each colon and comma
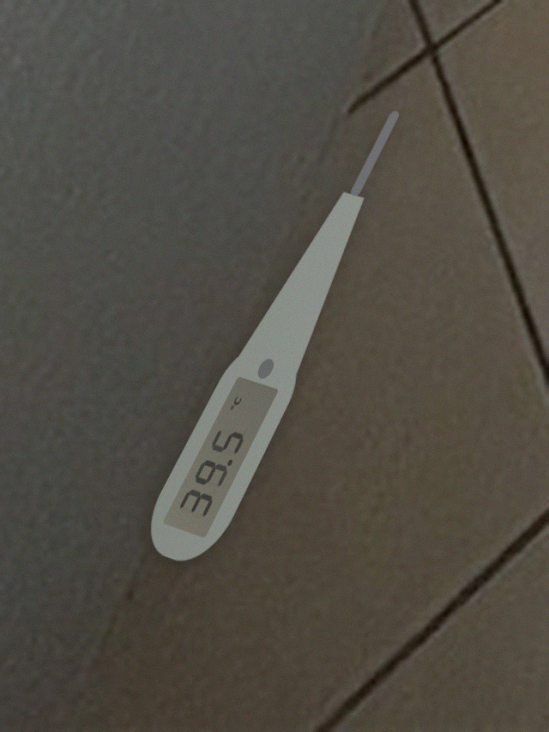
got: {"value": 39.5, "unit": "°C"}
